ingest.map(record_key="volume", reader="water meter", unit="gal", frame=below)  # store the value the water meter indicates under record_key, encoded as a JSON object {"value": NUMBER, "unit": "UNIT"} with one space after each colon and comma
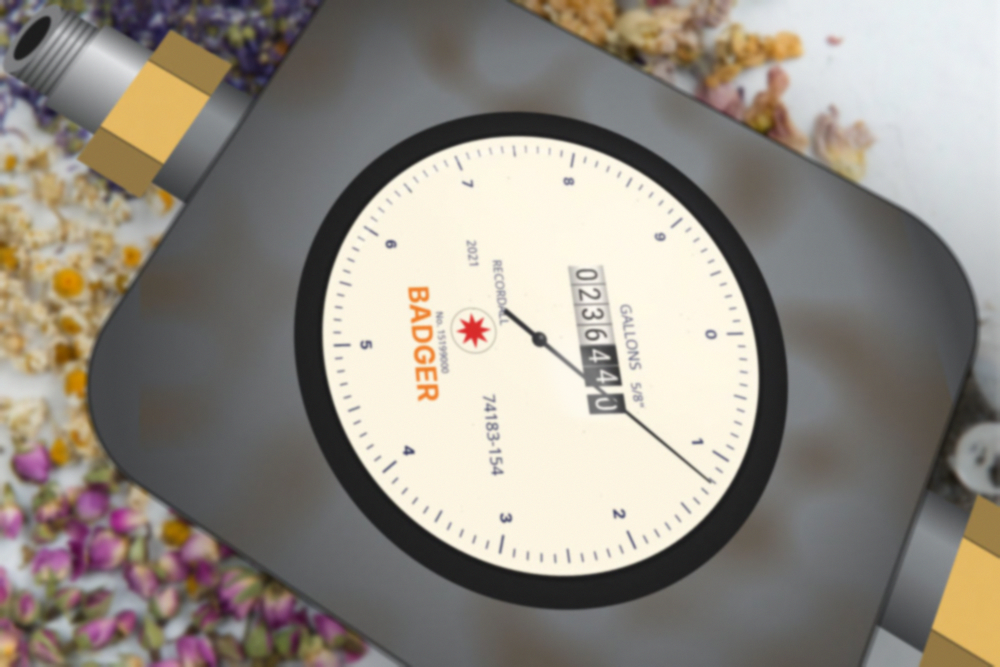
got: {"value": 236441.2, "unit": "gal"}
